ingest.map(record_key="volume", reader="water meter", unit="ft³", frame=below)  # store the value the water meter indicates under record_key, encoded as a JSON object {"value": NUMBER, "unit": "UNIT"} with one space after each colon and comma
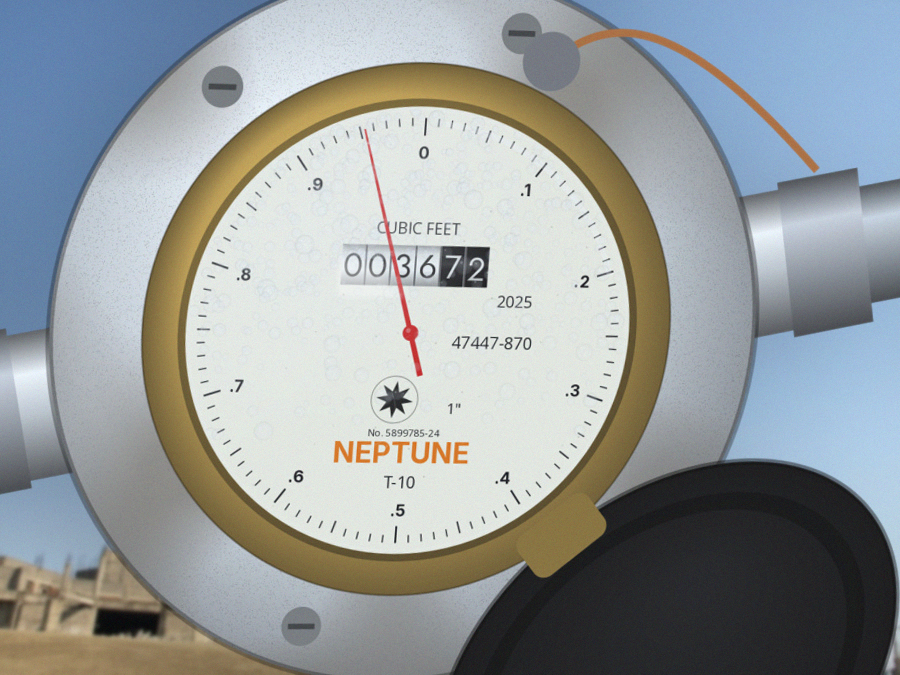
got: {"value": 3671.95, "unit": "ft³"}
